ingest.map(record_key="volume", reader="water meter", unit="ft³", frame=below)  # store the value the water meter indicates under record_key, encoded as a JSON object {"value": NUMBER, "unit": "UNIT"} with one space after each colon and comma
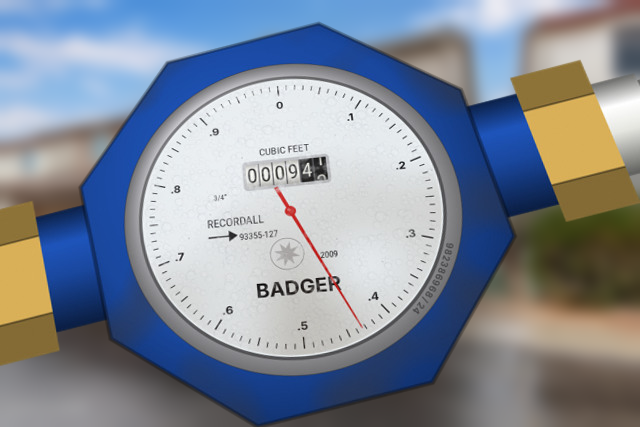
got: {"value": 941.43, "unit": "ft³"}
